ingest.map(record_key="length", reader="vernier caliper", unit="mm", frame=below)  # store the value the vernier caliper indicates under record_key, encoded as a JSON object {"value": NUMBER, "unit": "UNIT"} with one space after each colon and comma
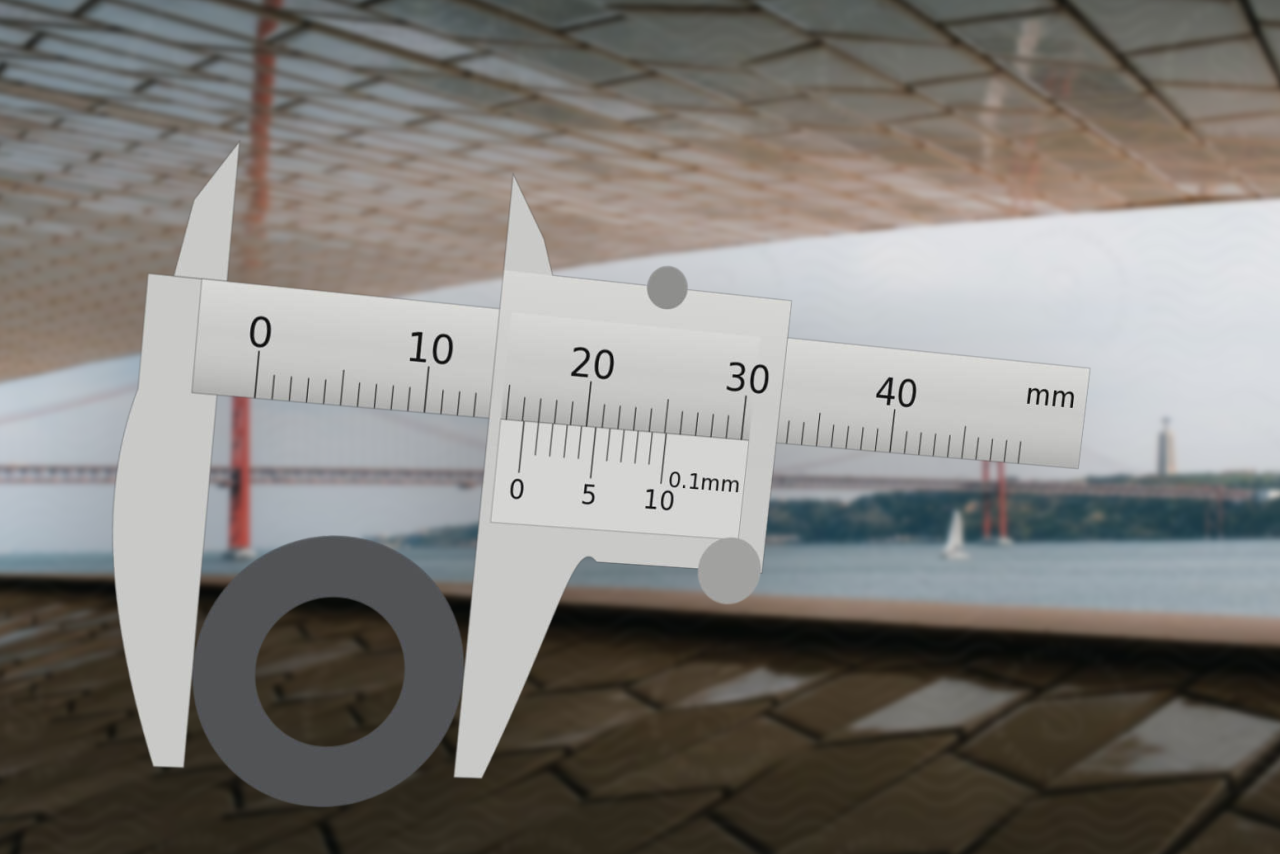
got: {"value": 16.1, "unit": "mm"}
